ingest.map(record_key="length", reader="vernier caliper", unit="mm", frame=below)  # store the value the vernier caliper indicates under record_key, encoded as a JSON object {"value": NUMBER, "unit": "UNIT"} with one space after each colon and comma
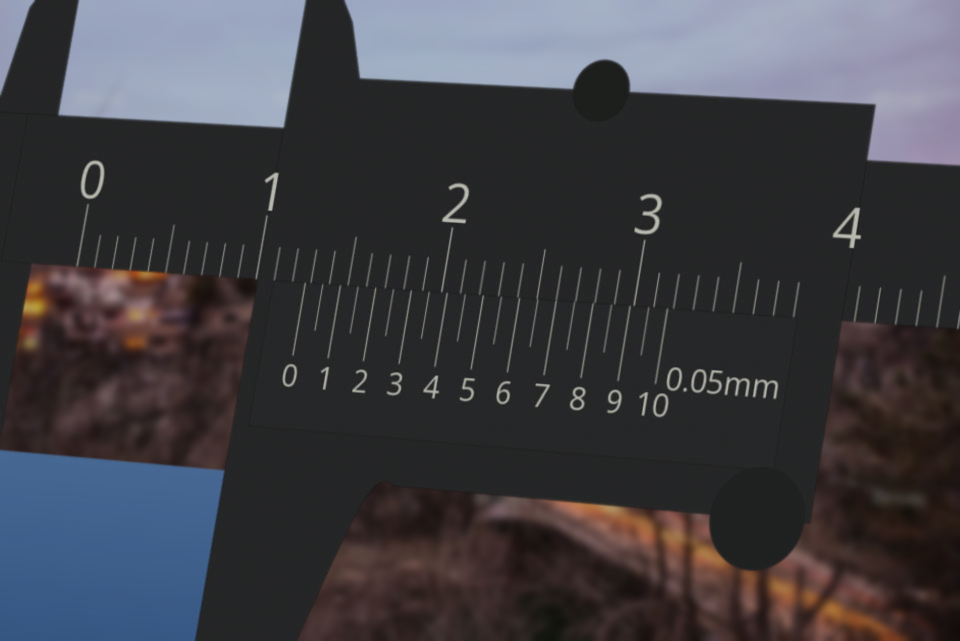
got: {"value": 12.7, "unit": "mm"}
